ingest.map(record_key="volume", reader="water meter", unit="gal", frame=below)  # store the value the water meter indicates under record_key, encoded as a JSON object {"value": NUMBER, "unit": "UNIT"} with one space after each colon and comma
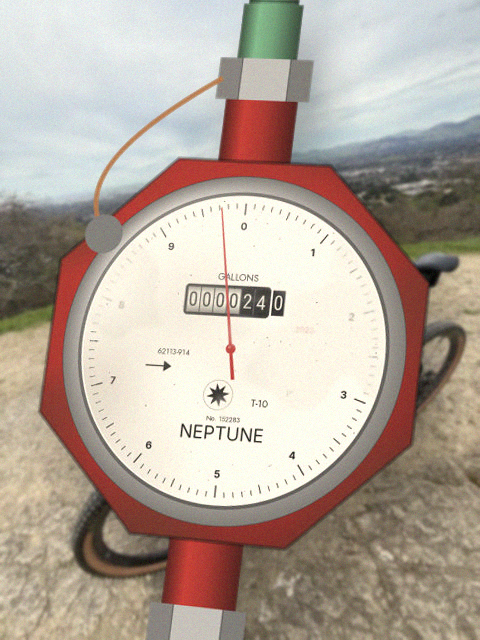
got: {"value": 239.7, "unit": "gal"}
